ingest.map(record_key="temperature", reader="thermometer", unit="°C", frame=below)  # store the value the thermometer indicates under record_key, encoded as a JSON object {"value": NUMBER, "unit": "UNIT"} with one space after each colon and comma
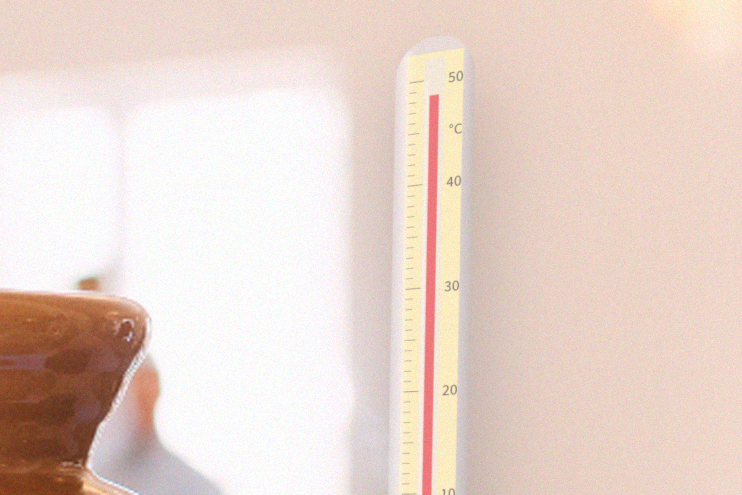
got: {"value": 48.5, "unit": "°C"}
